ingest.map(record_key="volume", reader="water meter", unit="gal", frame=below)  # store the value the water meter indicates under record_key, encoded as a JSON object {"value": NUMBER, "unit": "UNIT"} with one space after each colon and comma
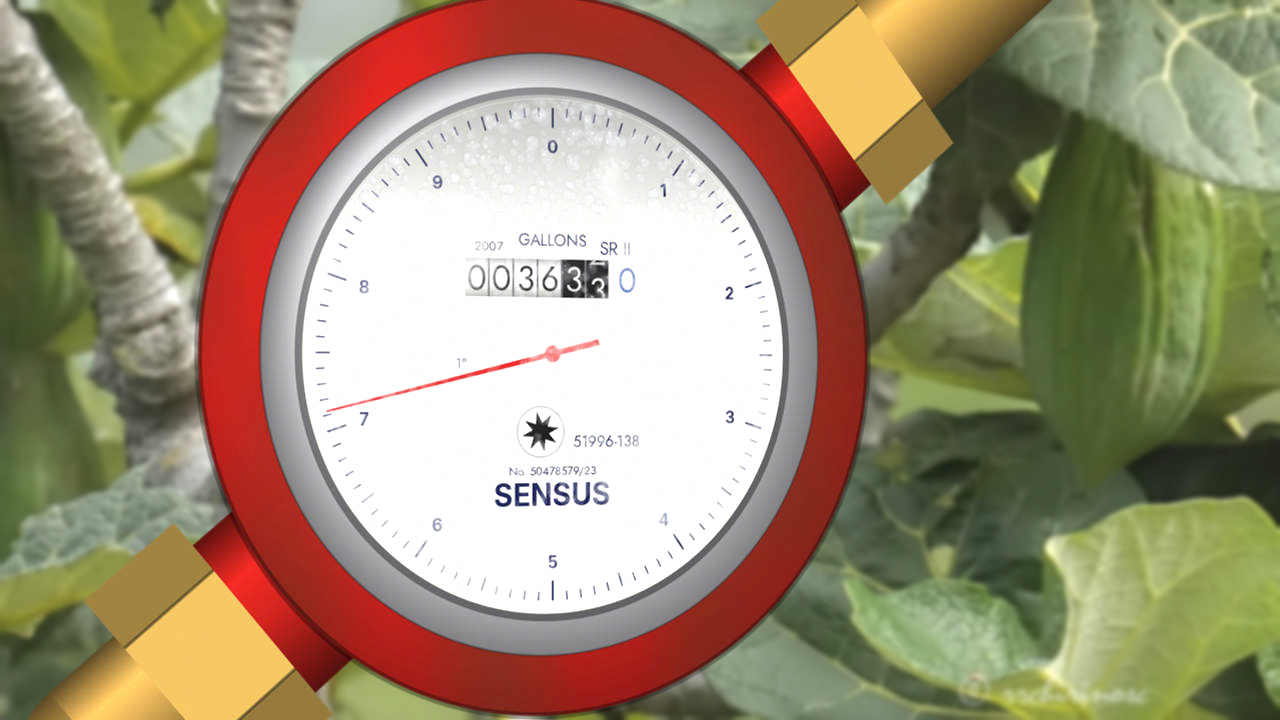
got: {"value": 36327.1, "unit": "gal"}
